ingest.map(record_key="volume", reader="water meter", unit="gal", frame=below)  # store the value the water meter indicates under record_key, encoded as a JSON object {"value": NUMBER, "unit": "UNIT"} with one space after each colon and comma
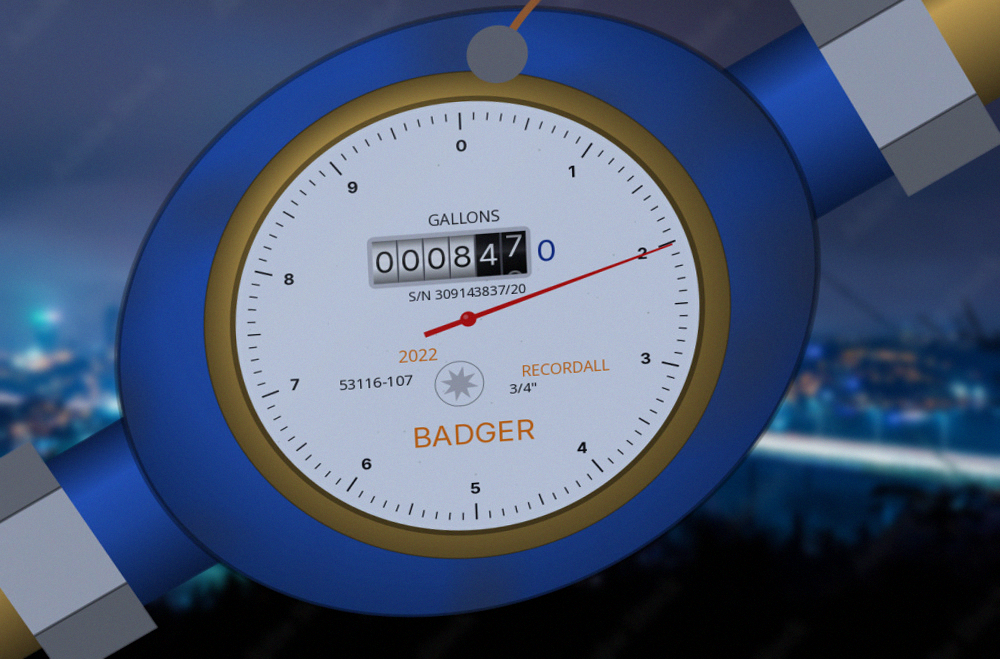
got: {"value": 8472.0, "unit": "gal"}
